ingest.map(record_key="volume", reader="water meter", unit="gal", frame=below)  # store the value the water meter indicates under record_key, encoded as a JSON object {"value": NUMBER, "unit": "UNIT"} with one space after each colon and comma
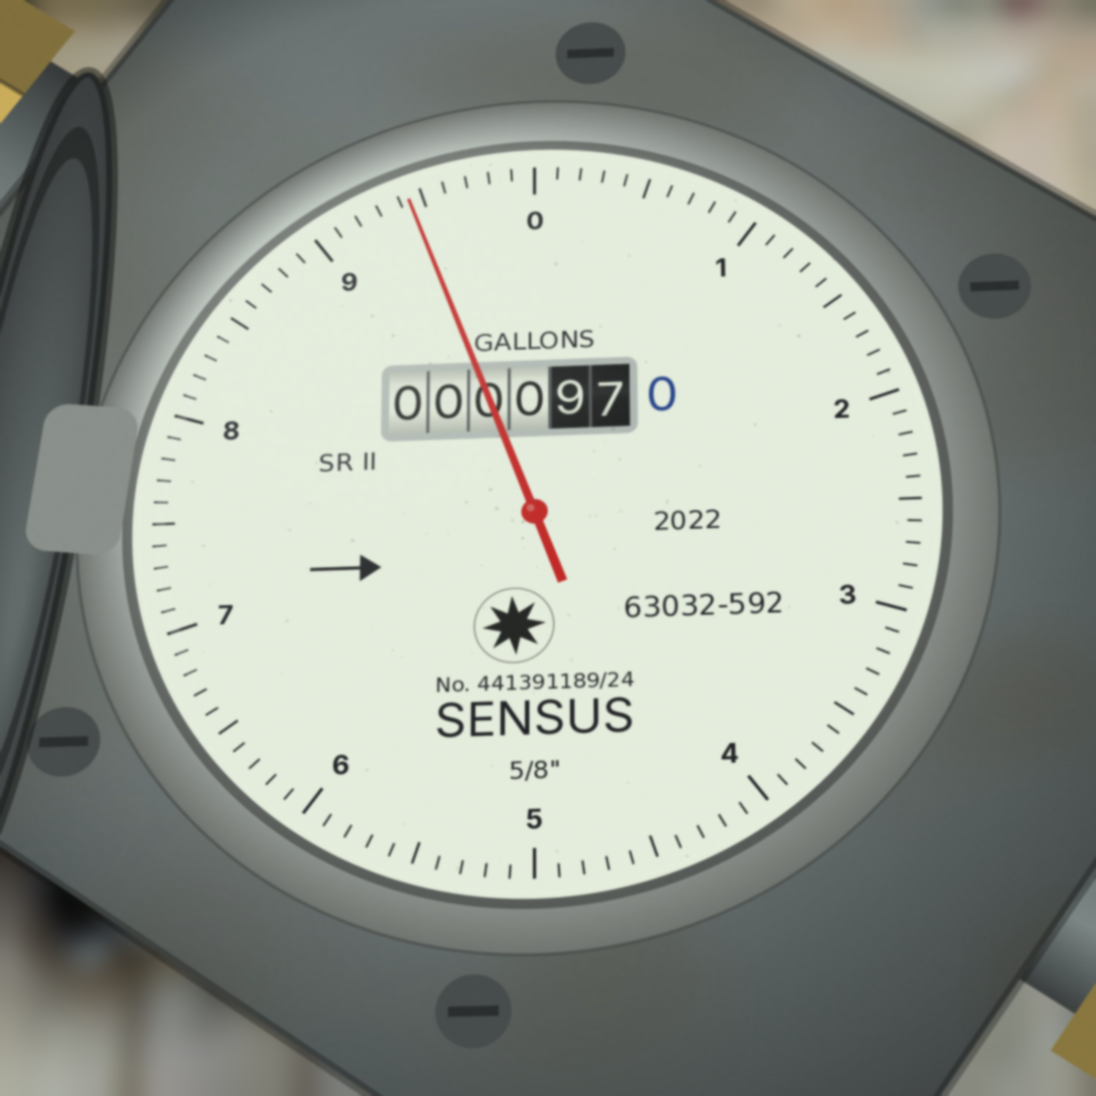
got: {"value": 969.4, "unit": "gal"}
